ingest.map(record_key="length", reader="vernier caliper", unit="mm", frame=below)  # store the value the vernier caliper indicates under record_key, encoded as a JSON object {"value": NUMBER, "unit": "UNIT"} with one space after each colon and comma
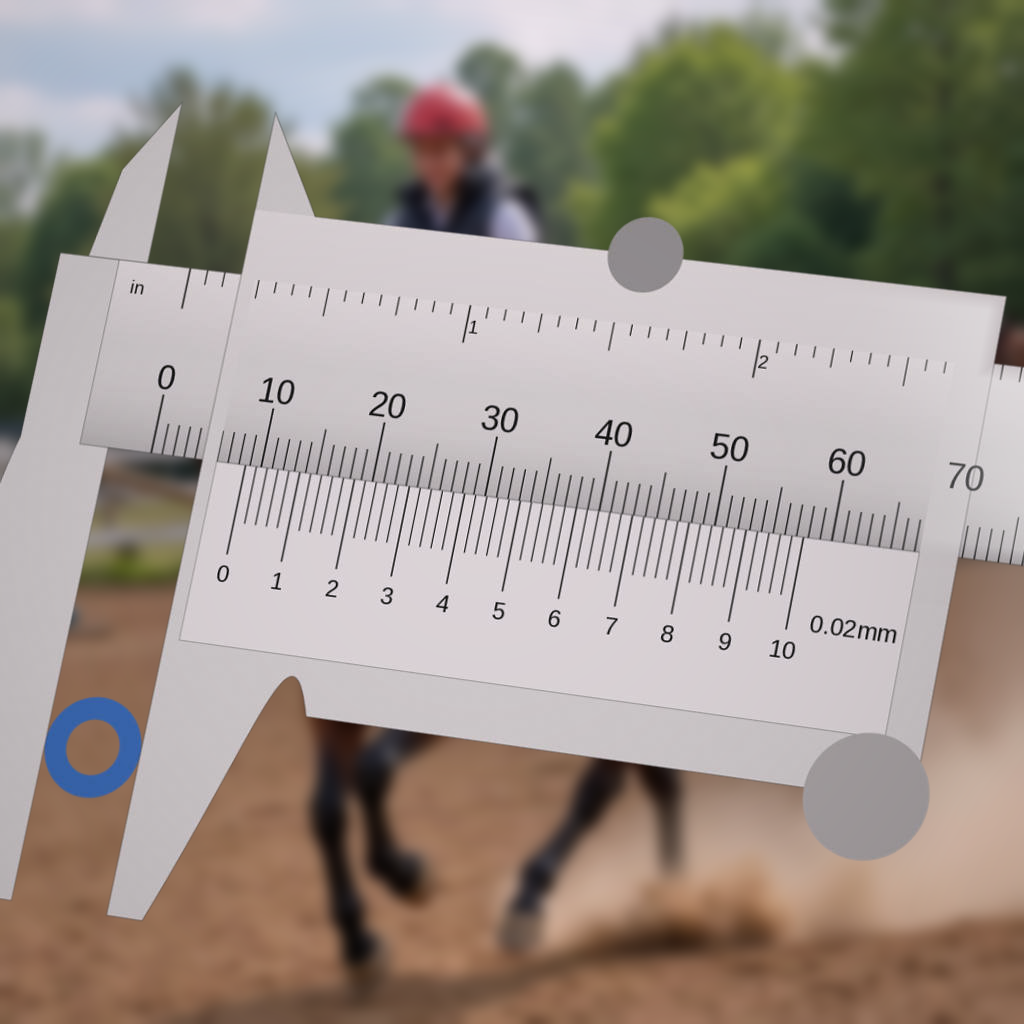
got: {"value": 8.6, "unit": "mm"}
